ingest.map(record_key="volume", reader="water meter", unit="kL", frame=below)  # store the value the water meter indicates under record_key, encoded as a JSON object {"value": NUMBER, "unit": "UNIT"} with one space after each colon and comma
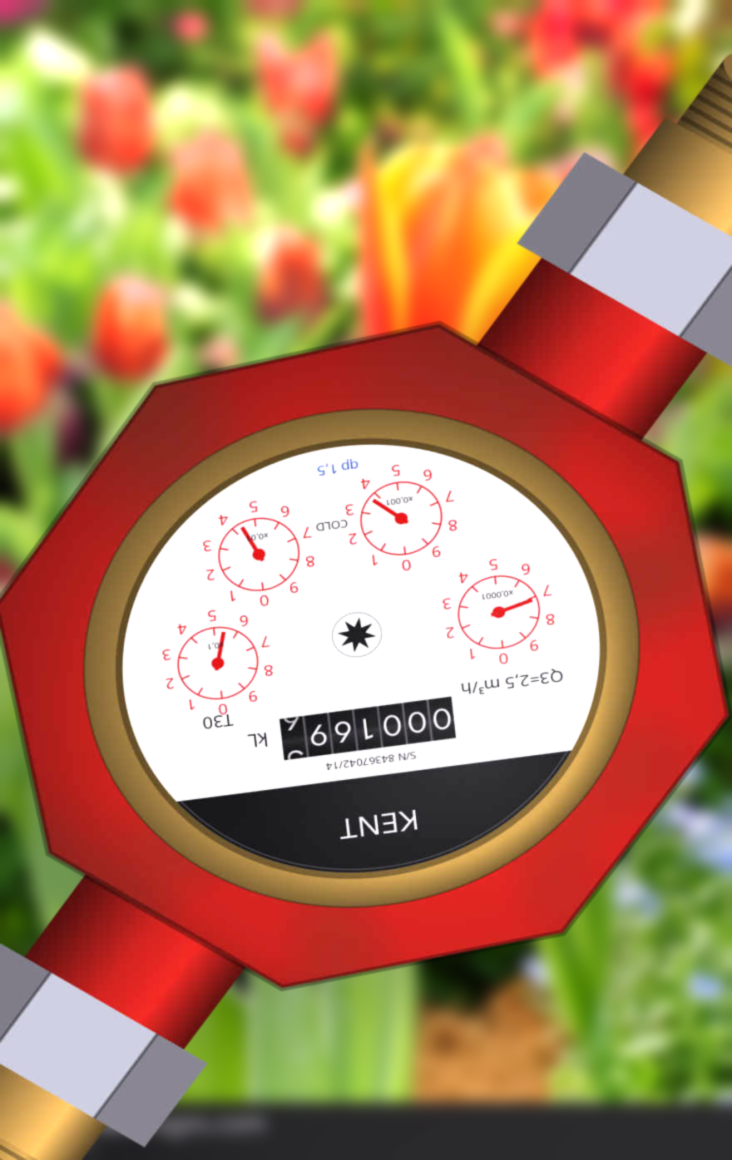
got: {"value": 1695.5437, "unit": "kL"}
